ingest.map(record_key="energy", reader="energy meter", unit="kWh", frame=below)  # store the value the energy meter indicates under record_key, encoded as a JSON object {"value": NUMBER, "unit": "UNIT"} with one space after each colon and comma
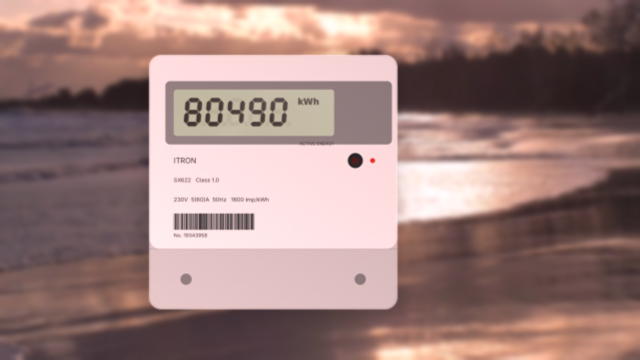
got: {"value": 80490, "unit": "kWh"}
